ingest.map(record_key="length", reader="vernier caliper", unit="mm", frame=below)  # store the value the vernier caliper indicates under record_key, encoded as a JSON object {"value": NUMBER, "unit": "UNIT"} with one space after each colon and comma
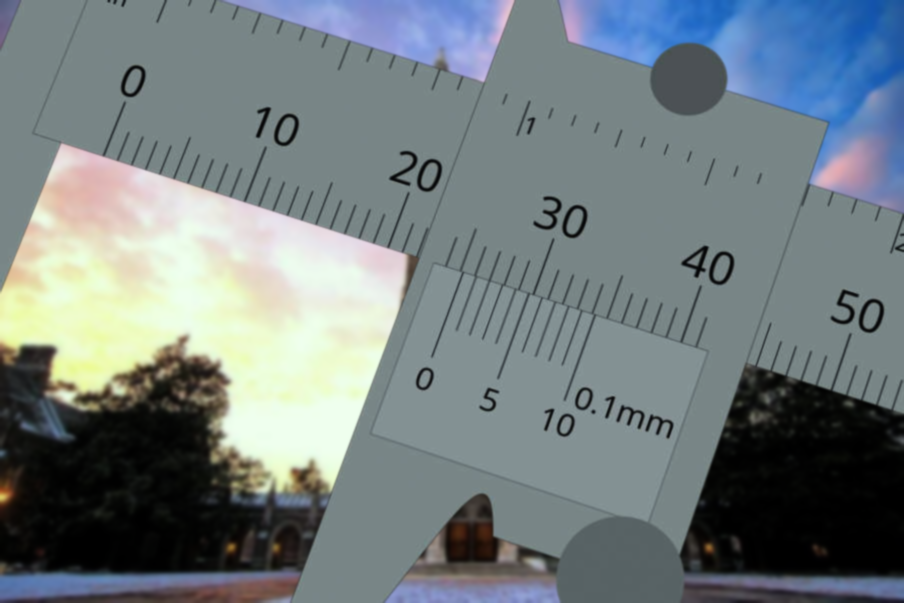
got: {"value": 25.2, "unit": "mm"}
